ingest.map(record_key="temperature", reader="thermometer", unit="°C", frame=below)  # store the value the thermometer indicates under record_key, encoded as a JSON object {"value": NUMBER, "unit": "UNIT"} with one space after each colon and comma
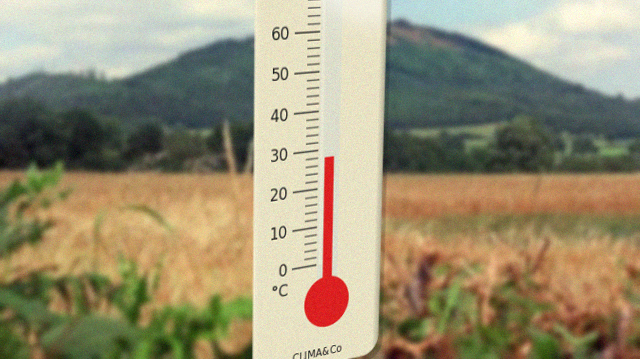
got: {"value": 28, "unit": "°C"}
